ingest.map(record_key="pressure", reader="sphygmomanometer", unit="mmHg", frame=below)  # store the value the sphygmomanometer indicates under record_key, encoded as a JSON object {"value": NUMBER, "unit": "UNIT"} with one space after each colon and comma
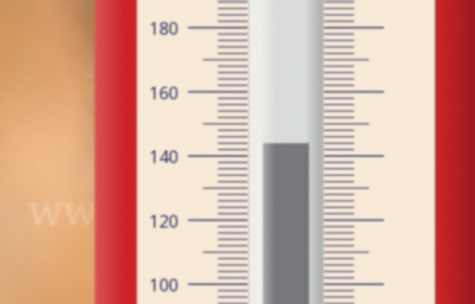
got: {"value": 144, "unit": "mmHg"}
